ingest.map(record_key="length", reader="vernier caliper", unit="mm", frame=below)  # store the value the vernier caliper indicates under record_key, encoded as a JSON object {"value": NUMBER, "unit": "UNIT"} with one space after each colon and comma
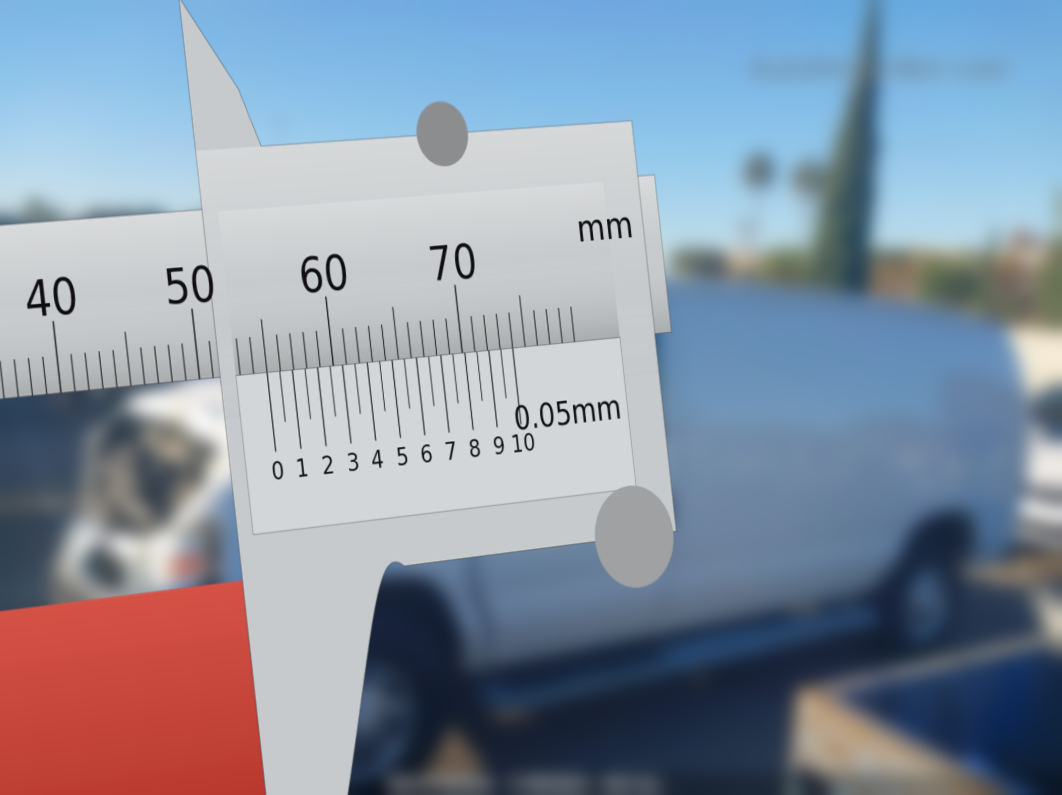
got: {"value": 55.0, "unit": "mm"}
